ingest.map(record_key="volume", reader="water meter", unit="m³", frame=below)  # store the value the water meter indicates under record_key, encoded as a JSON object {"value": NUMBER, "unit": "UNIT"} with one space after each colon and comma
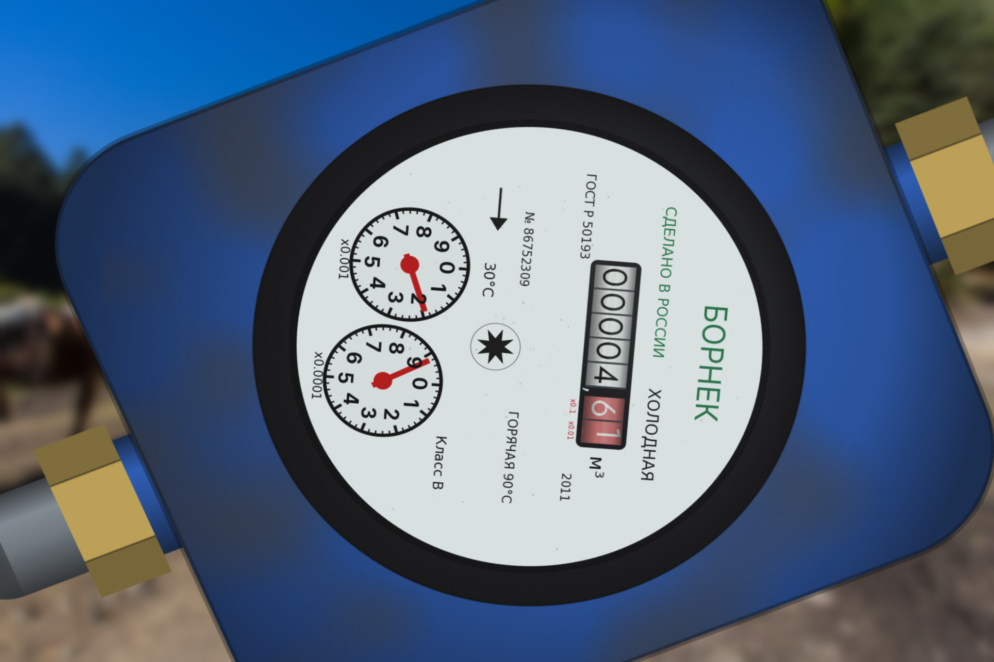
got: {"value": 4.6119, "unit": "m³"}
